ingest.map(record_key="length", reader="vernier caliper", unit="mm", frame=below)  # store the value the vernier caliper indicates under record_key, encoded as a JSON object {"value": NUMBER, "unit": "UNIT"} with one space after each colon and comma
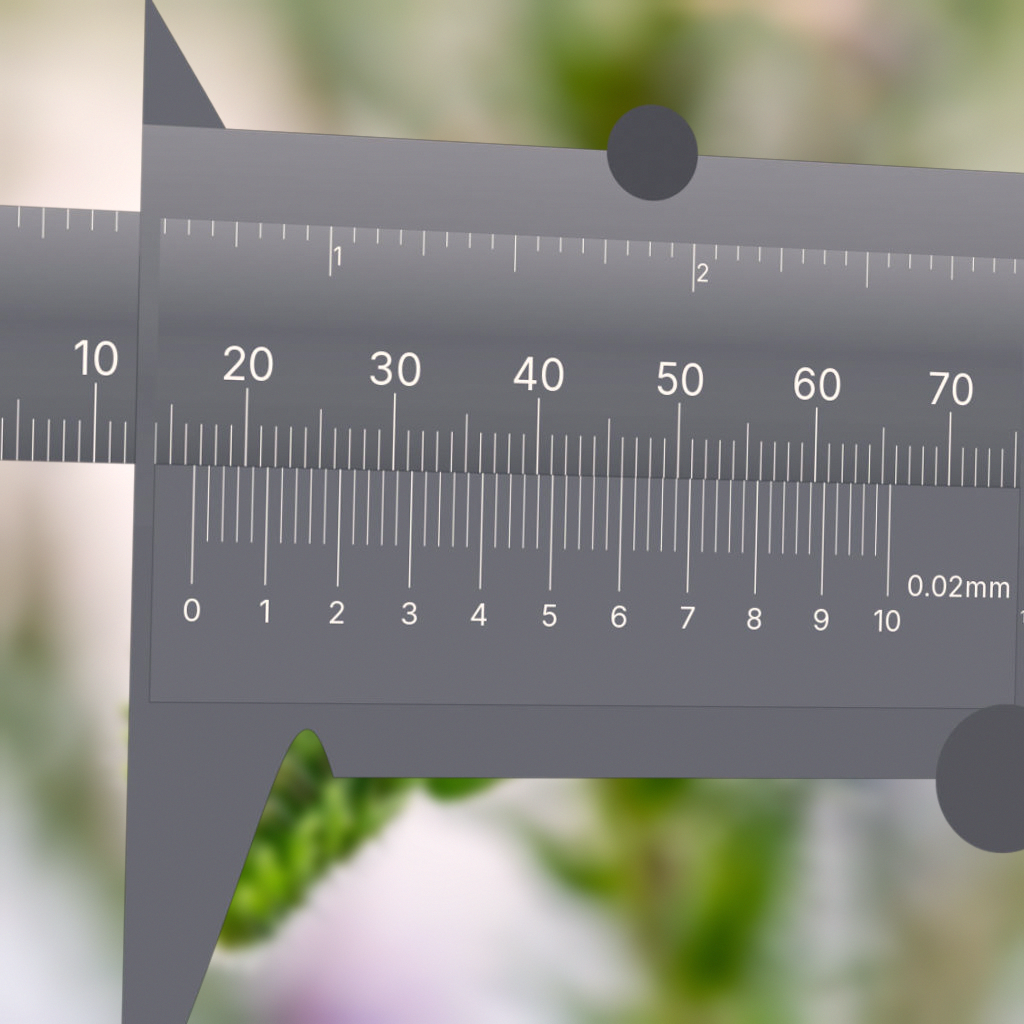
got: {"value": 16.6, "unit": "mm"}
